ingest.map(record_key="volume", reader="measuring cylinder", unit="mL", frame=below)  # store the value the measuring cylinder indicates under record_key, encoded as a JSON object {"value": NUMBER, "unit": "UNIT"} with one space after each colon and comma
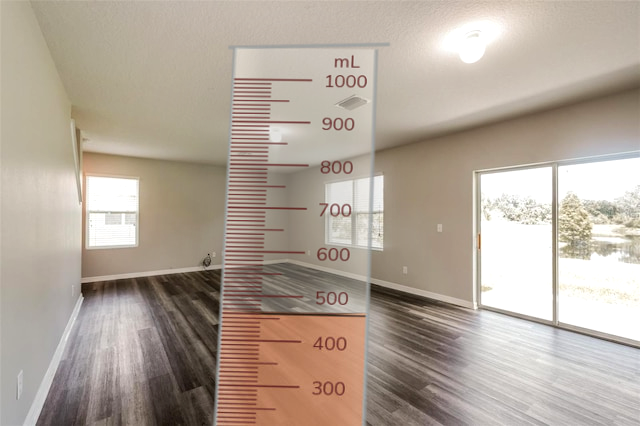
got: {"value": 460, "unit": "mL"}
